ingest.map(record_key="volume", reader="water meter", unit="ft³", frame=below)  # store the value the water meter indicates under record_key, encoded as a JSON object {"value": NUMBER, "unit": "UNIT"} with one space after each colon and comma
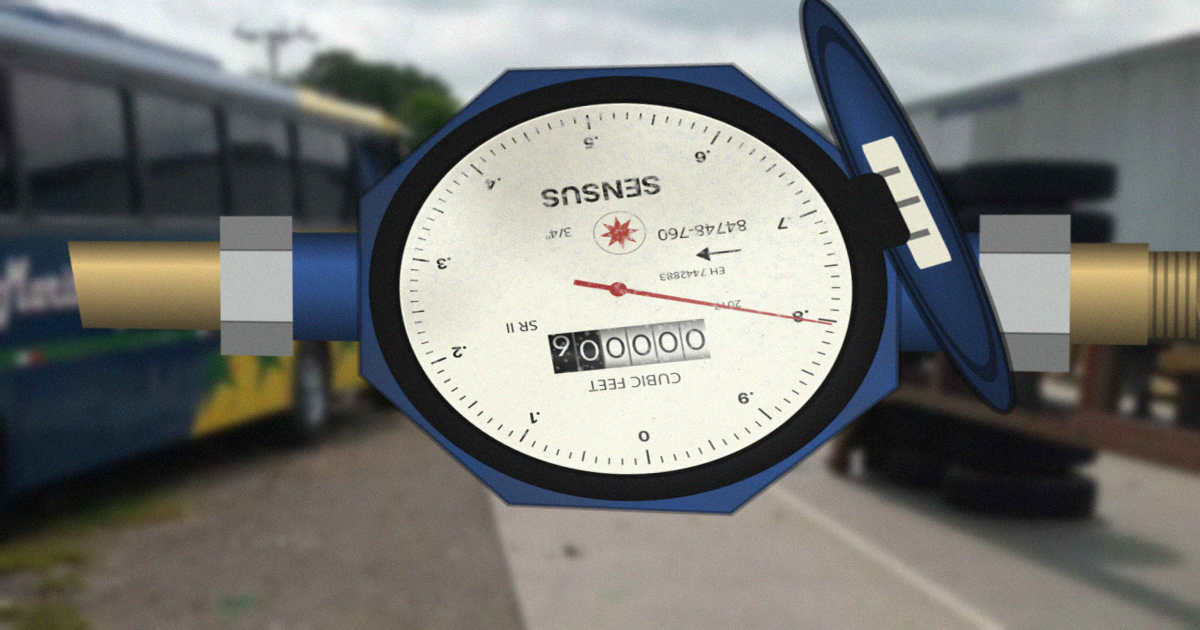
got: {"value": 5.80, "unit": "ft³"}
